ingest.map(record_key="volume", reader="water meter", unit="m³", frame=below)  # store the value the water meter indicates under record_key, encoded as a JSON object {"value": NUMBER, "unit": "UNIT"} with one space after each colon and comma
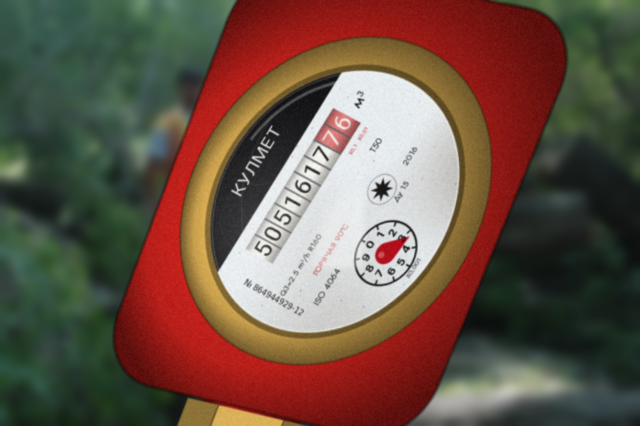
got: {"value": 5051617.763, "unit": "m³"}
